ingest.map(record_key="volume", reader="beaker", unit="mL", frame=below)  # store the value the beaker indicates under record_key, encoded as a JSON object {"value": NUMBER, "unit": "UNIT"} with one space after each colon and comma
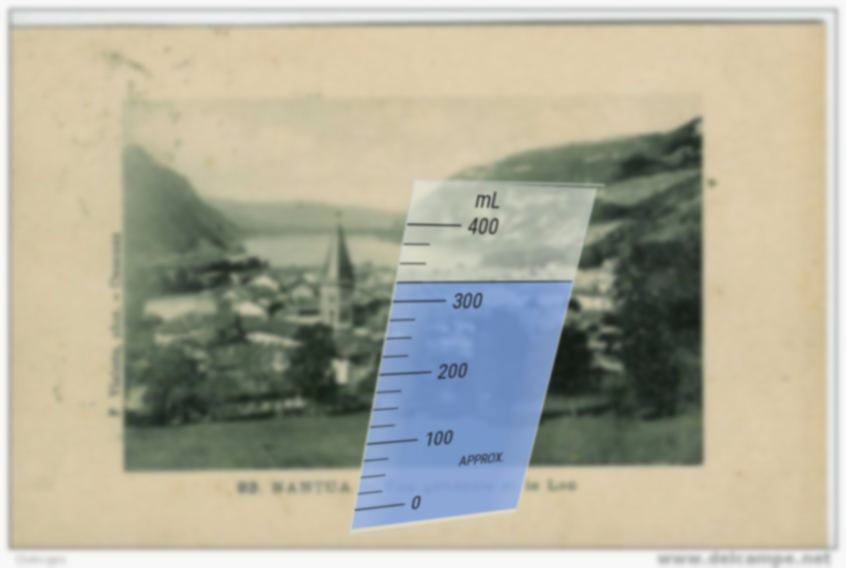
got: {"value": 325, "unit": "mL"}
